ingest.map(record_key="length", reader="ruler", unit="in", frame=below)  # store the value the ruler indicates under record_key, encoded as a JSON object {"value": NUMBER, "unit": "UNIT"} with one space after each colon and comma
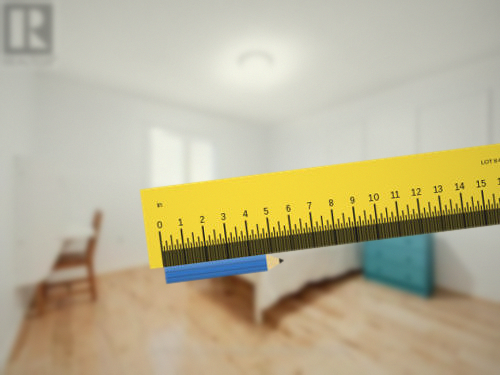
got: {"value": 5.5, "unit": "in"}
